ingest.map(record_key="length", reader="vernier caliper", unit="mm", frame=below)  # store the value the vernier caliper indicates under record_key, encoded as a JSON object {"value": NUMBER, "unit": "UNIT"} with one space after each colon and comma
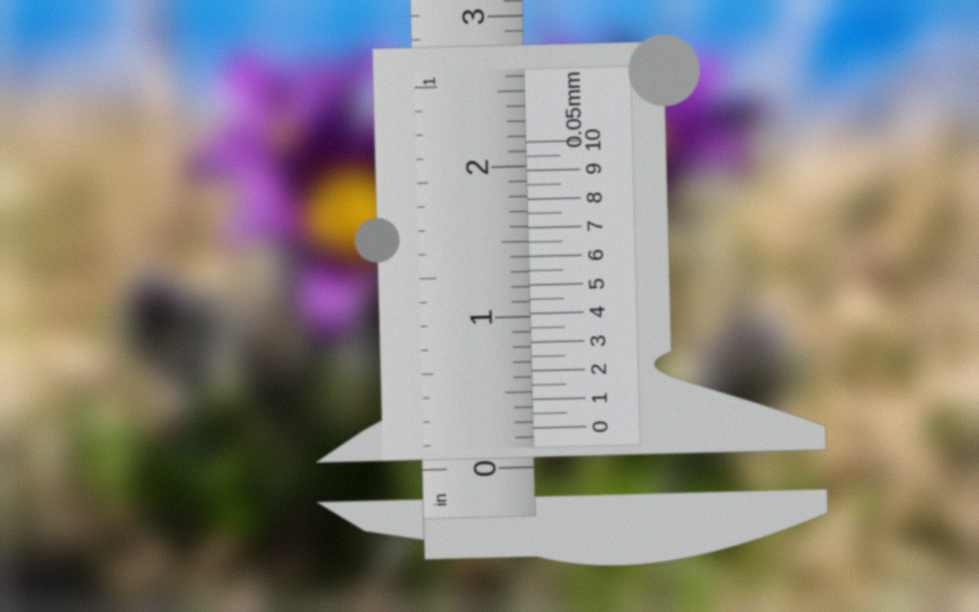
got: {"value": 2.6, "unit": "mm"}
